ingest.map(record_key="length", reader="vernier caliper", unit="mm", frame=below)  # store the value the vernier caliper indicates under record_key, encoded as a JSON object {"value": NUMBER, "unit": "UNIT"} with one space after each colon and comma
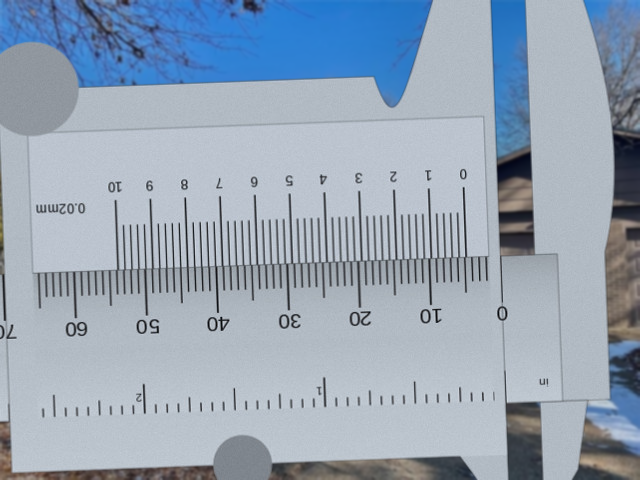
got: {"value": 4.8, "unit": "mm"}
